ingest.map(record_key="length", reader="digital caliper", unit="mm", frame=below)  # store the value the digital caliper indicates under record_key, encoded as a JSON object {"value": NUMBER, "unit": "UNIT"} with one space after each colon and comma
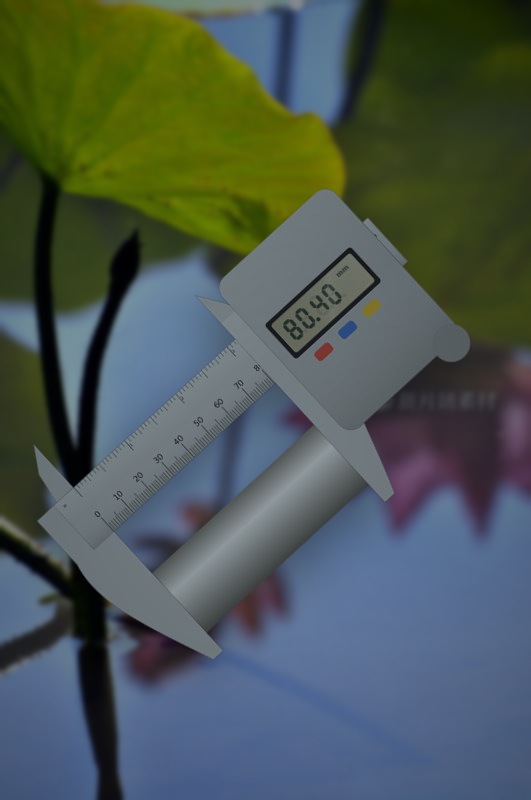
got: {"value": 80.40, "unit": "mm"}
